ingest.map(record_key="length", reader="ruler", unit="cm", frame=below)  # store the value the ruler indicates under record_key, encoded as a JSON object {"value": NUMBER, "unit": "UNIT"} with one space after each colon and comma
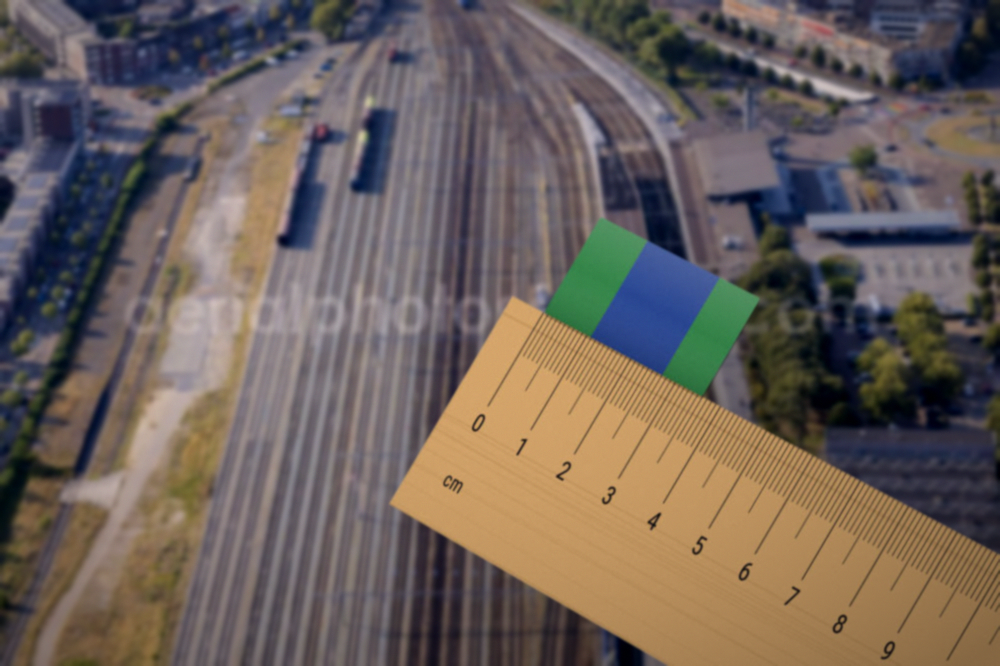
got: {"value": 3.6, "unit": "cm"}
